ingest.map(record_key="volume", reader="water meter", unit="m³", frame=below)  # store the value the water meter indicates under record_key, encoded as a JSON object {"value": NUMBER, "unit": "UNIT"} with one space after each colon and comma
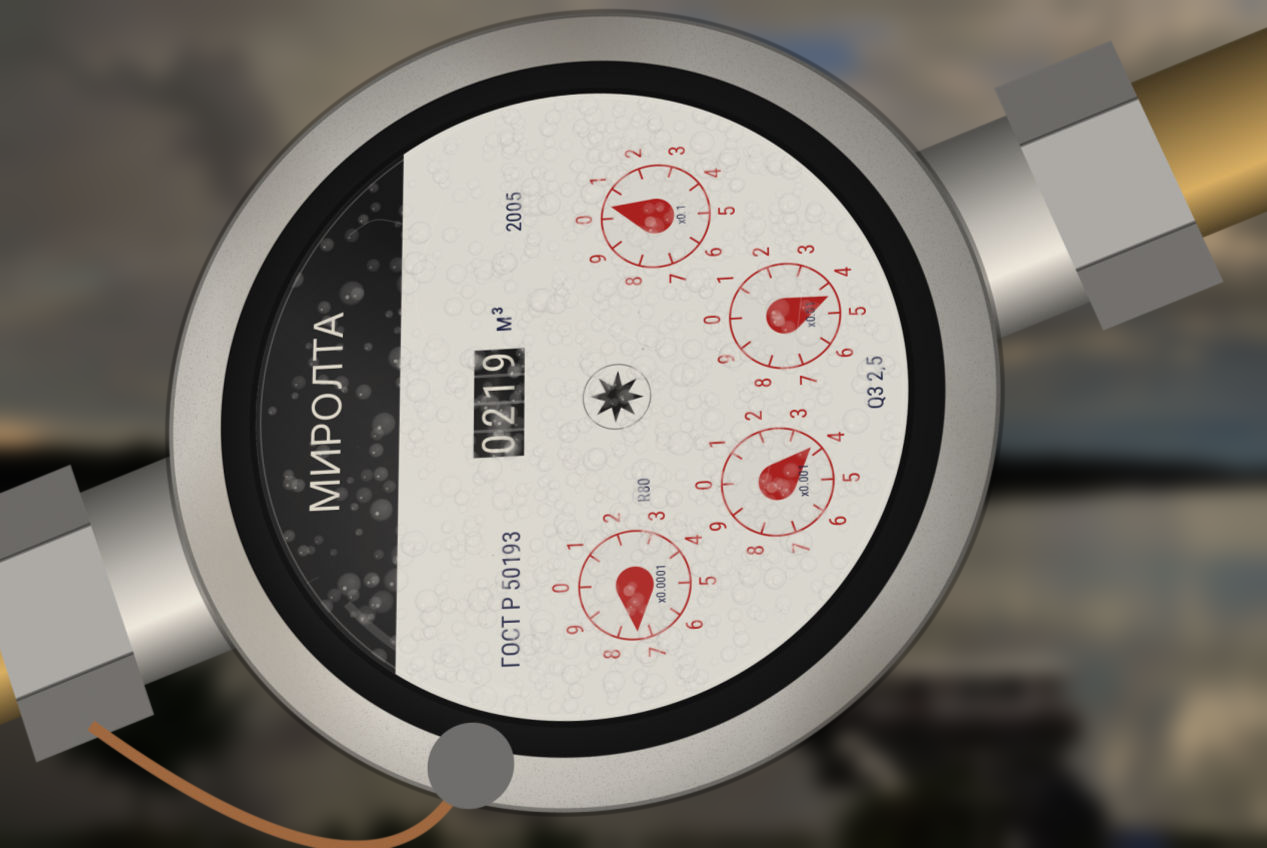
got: {"value": 219.0437, "unit": "m³"}
